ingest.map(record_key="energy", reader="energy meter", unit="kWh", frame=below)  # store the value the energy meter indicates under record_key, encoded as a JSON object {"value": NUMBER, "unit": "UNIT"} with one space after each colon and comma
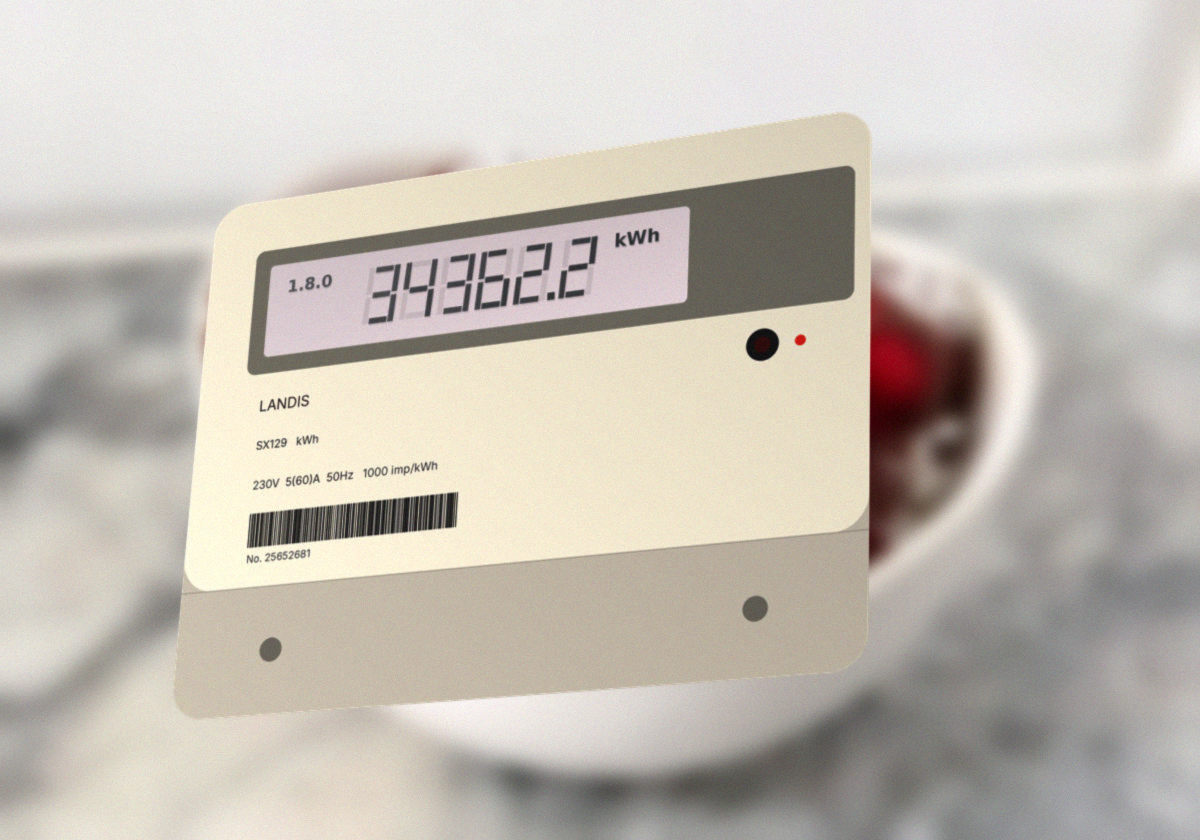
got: {"value": 34362.2, "unit": "kWh"}
